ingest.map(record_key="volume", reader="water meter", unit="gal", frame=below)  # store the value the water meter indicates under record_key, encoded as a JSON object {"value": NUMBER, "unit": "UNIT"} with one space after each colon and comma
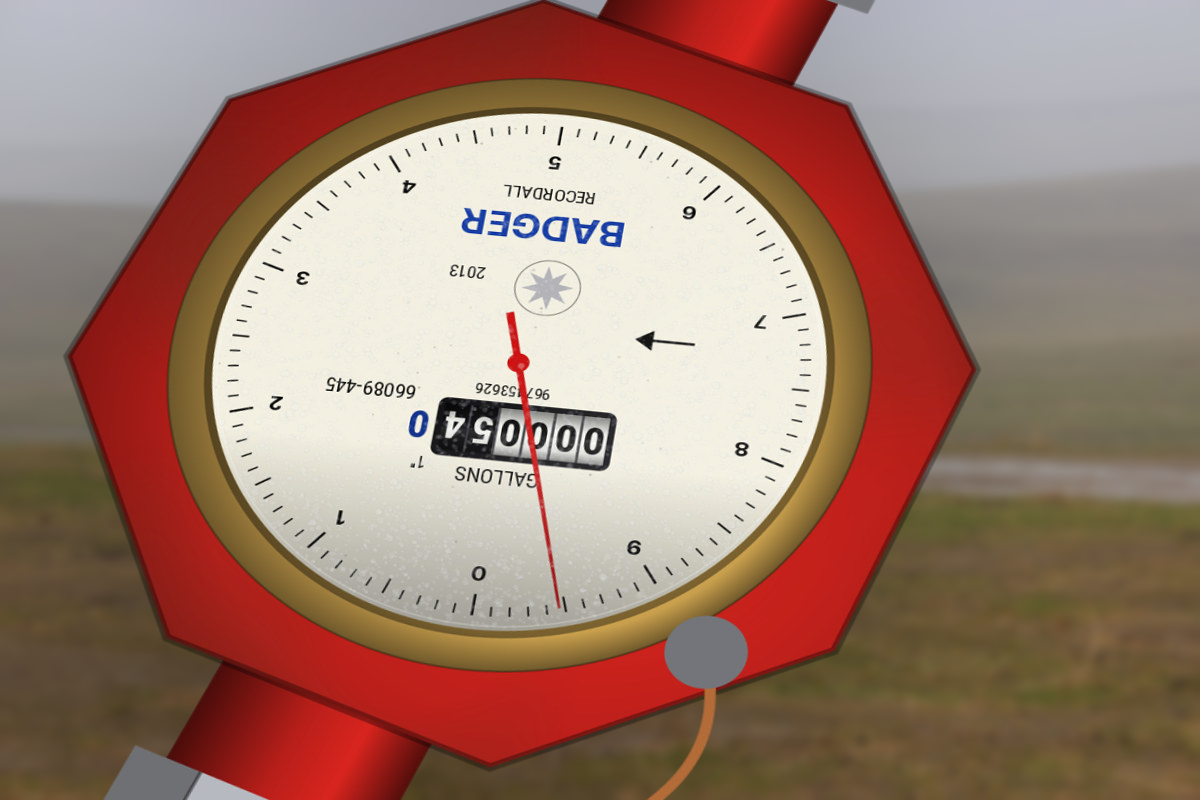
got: {"value": 539.5, "unit": "gal"}
